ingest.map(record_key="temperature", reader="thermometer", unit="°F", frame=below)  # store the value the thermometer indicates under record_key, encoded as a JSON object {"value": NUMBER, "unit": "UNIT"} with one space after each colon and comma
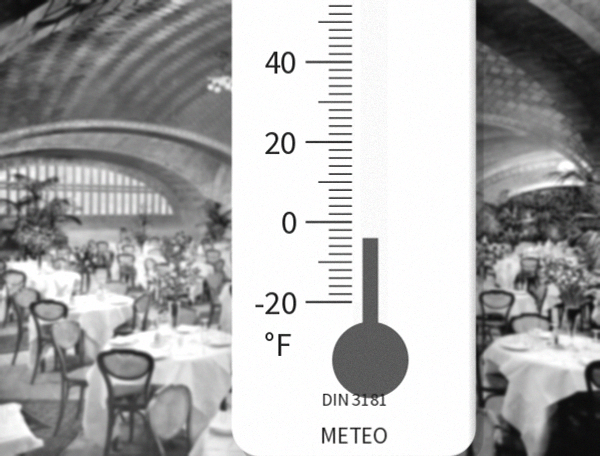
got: {"value": -4, "unit": "°F"}
